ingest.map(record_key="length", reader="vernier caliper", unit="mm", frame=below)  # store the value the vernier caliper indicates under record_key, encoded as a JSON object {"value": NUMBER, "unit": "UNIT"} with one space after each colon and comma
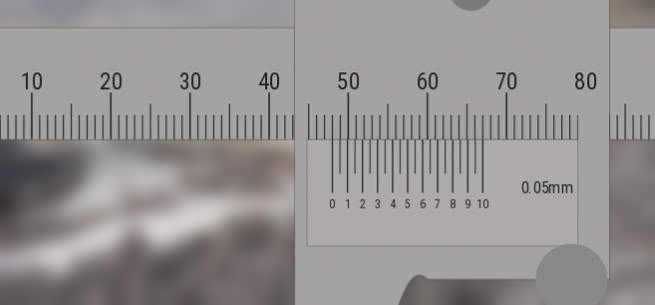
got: {"value": 48.0, "unit": "mm"}
